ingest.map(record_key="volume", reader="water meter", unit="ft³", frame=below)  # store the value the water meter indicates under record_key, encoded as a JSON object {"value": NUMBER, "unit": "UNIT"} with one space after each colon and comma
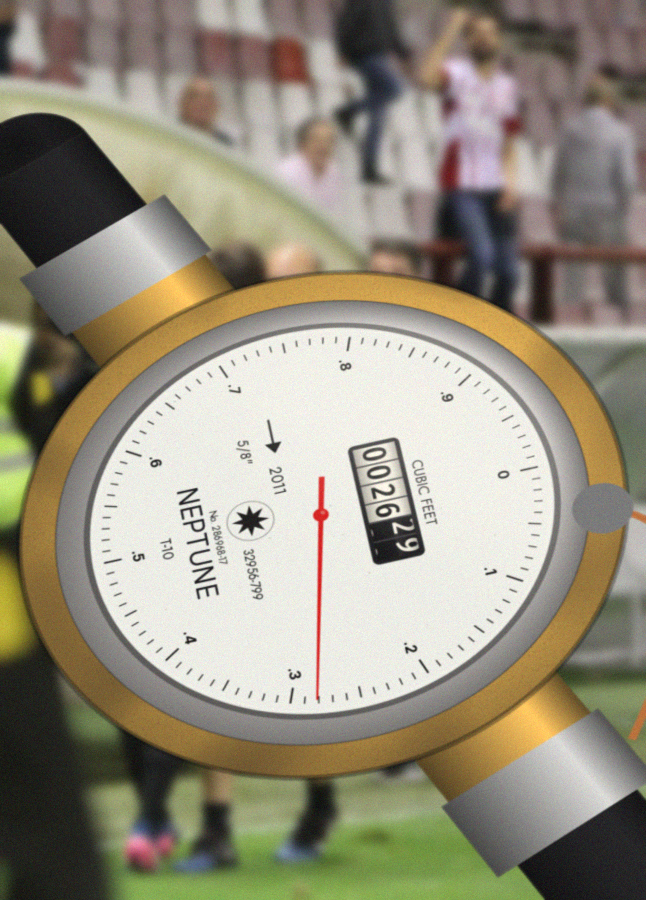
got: {"value": 2629.28, "unit": "ft³"}
